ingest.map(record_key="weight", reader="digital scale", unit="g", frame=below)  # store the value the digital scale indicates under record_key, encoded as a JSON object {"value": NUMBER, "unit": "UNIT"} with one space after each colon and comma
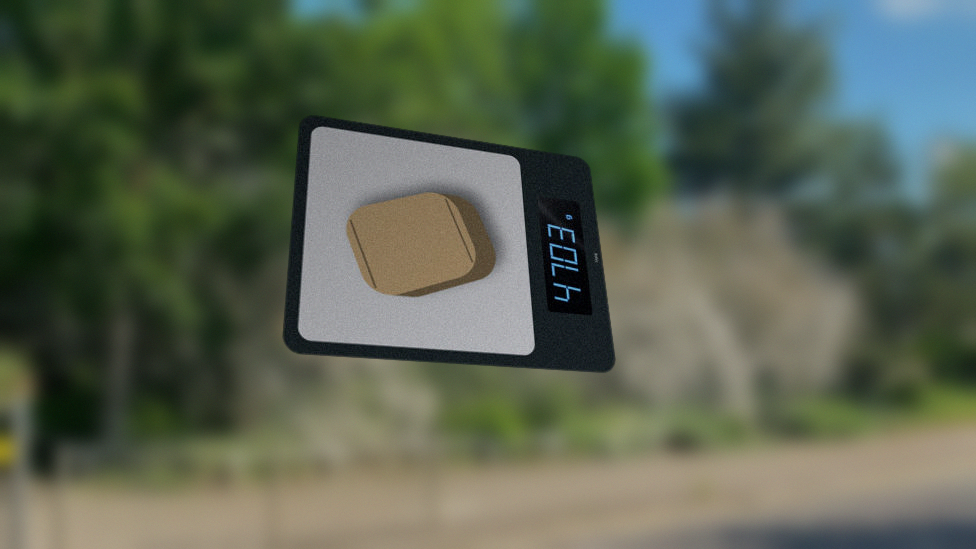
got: {"value": 4703, "unit": "g"}
